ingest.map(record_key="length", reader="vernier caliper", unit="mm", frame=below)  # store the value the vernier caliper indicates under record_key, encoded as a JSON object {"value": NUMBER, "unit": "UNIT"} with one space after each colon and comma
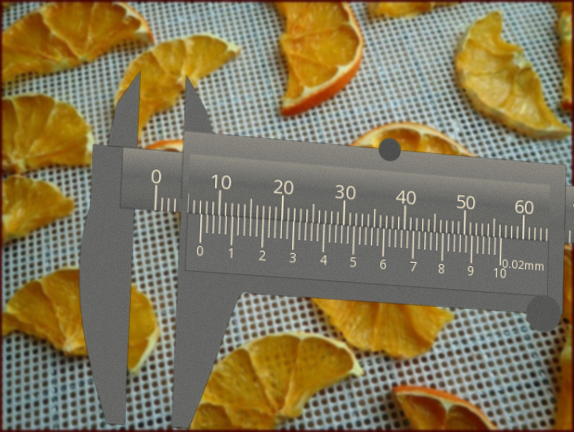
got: {"value": 7.2, "unit": "mm"}
